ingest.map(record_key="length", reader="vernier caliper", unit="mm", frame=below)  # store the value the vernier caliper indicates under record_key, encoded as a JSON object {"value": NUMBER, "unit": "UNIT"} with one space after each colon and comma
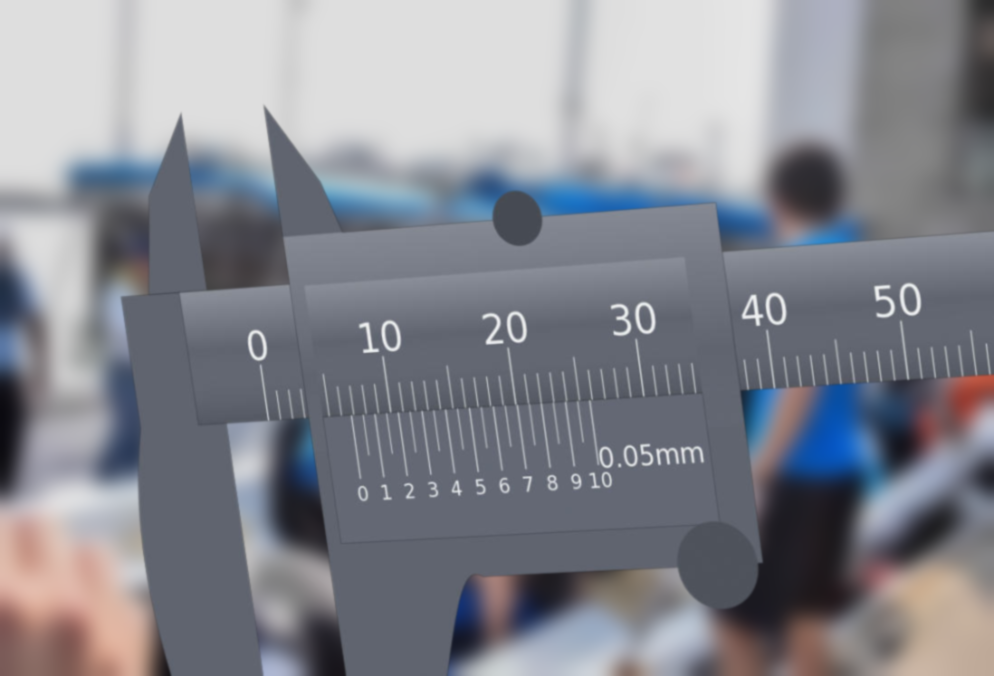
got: {"value": 6.8, "unit": "mm"}
